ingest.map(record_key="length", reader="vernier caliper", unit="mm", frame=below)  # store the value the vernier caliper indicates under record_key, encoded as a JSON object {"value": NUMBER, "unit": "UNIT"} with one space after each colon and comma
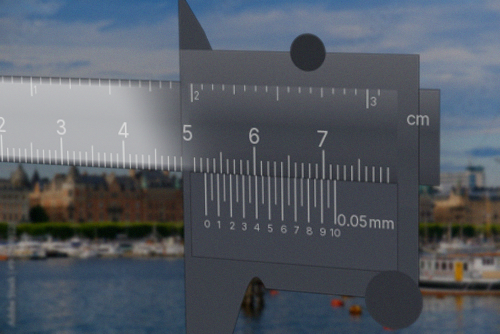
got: {"value": 52.6, "unit": "mm"}
